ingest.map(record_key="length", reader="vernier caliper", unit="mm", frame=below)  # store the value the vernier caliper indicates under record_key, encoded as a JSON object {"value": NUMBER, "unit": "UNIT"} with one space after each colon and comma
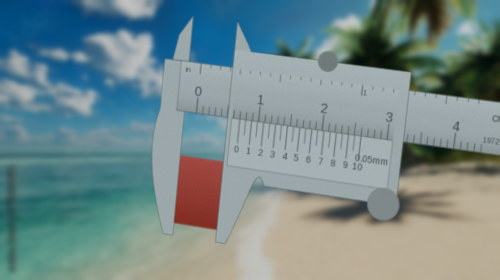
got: {"value": 7.0, "unit": "mm"}
